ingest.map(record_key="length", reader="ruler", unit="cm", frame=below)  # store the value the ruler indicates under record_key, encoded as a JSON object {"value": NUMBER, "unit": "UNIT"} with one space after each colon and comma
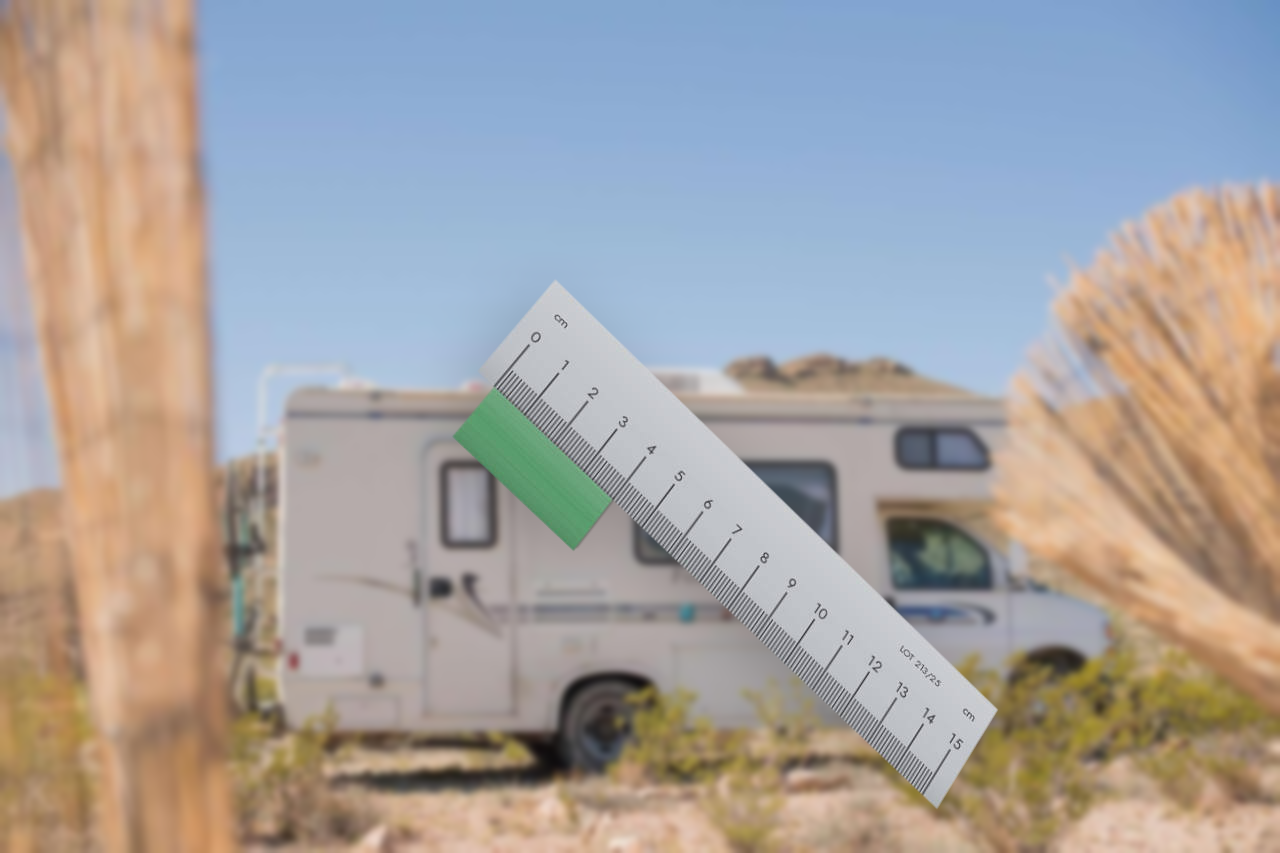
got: {"value": 4, "unit": "cm"}
